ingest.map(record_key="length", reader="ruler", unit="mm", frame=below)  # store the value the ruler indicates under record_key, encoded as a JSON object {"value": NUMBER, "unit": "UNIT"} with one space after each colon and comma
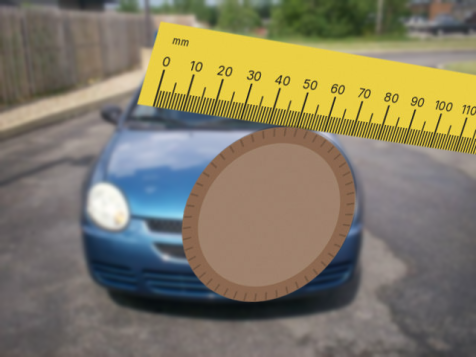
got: {"value": 60, "unit": "mm"}
